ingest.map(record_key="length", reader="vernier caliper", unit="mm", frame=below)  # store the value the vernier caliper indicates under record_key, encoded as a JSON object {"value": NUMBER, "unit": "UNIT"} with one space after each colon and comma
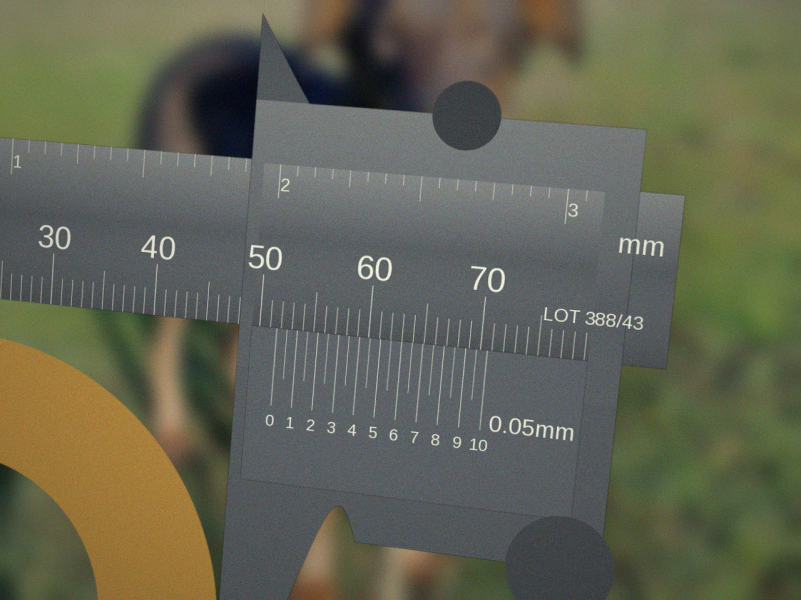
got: {"value": 51.6, "unit": "mm"}
